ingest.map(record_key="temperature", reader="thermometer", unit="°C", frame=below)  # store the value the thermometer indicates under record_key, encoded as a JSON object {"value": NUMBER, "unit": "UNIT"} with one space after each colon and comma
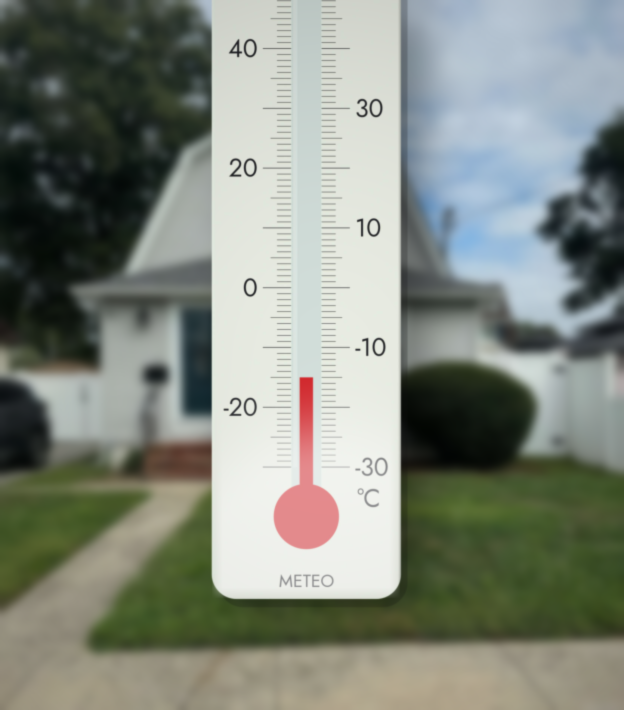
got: {"value": -15, "unit": "°C"}
